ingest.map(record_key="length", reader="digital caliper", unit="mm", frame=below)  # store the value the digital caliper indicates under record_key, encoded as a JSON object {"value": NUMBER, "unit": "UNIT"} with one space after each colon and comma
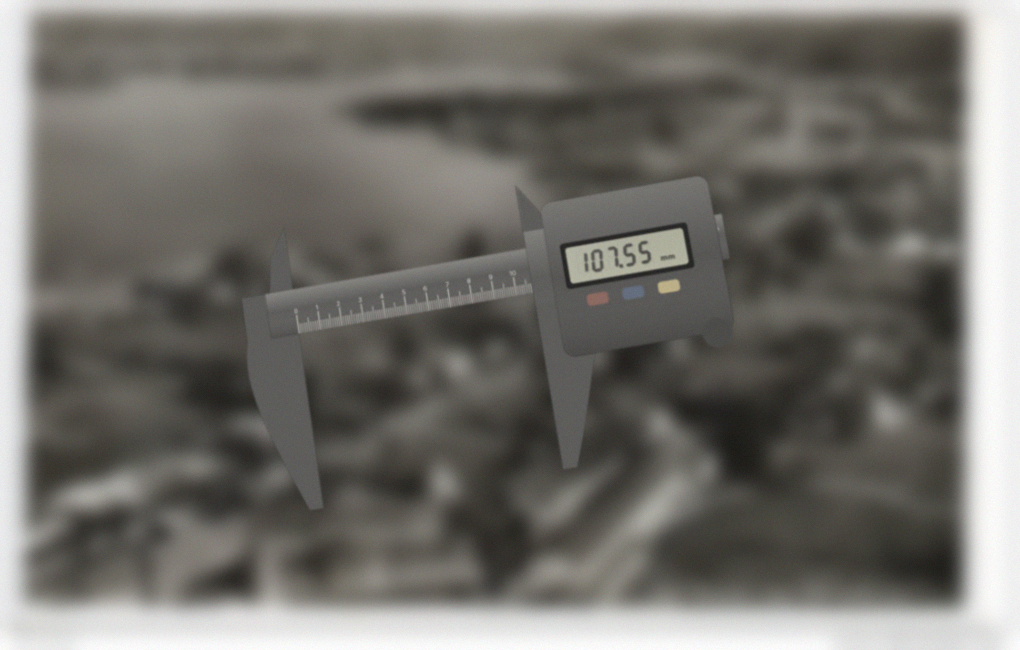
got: {"value": 107.55, "unit": "mm"}
